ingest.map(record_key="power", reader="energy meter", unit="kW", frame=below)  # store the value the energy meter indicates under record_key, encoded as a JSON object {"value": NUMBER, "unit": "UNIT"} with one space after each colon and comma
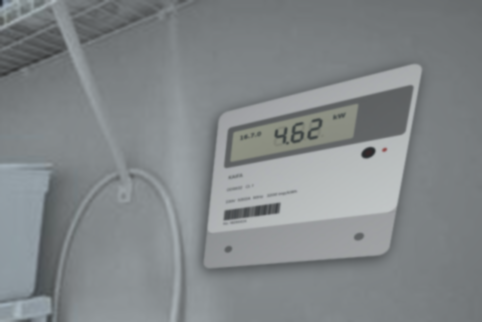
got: {"value": 4.62, "unit": "kW"}
